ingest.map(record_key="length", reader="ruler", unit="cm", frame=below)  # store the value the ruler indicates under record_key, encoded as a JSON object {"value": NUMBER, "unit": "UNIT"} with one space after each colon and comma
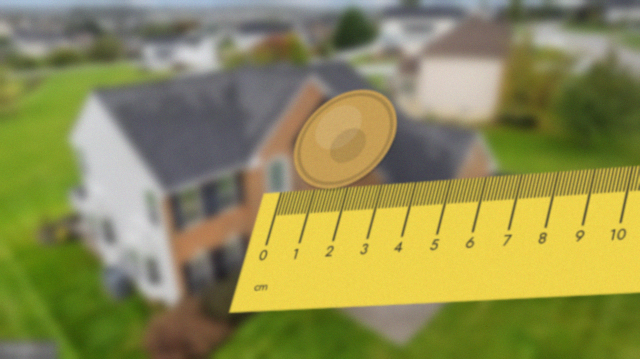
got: {"value": 3, "unit": "cm"}
